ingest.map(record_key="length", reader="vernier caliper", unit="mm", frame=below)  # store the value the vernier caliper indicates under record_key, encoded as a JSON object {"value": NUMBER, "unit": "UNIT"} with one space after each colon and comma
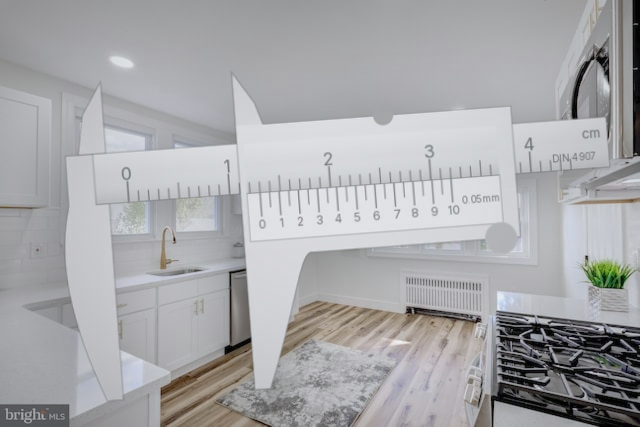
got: {"value": 13.0, "unit": "mm"}
